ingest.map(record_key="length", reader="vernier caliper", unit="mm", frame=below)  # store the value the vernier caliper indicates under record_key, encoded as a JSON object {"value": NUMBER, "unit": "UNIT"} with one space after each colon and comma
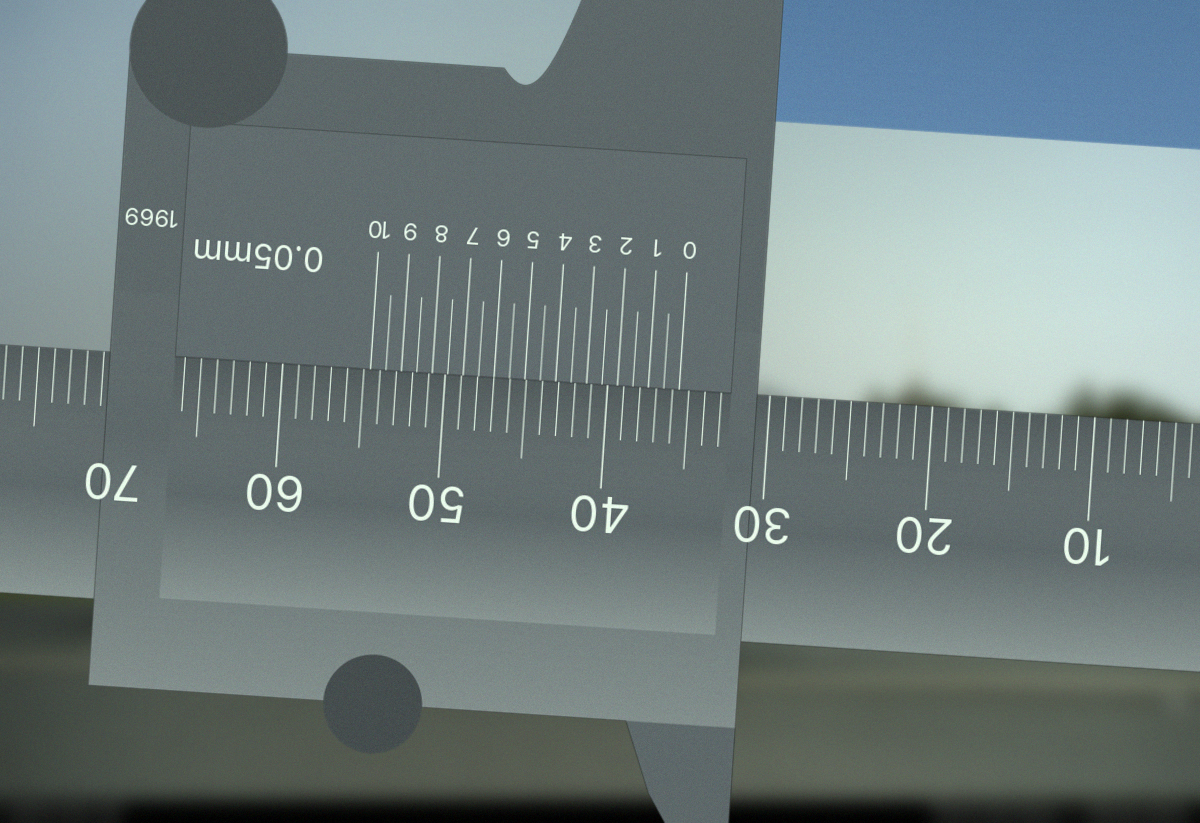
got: {"value": 35.6, "unit": "mm"}
